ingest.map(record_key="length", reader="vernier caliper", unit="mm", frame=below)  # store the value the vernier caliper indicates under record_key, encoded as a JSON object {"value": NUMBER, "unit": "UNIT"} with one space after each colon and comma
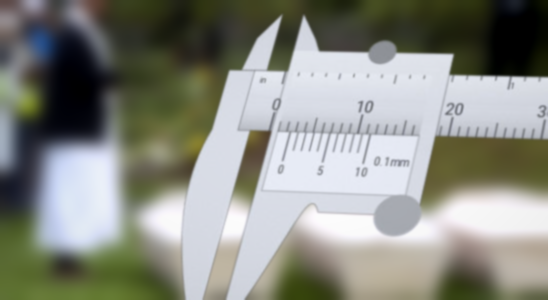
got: {"value": 2.4, "unit": "mm"}
